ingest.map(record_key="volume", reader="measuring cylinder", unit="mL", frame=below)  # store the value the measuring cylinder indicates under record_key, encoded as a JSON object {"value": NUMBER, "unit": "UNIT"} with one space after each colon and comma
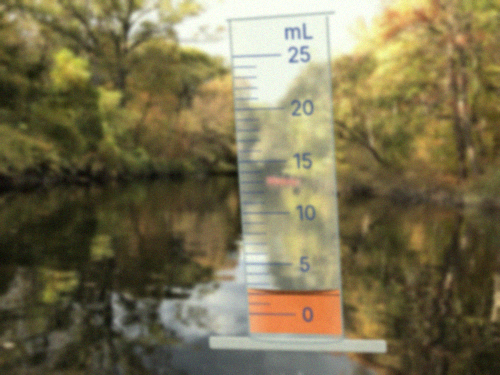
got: {"value": 2, "unit": "mL"}
